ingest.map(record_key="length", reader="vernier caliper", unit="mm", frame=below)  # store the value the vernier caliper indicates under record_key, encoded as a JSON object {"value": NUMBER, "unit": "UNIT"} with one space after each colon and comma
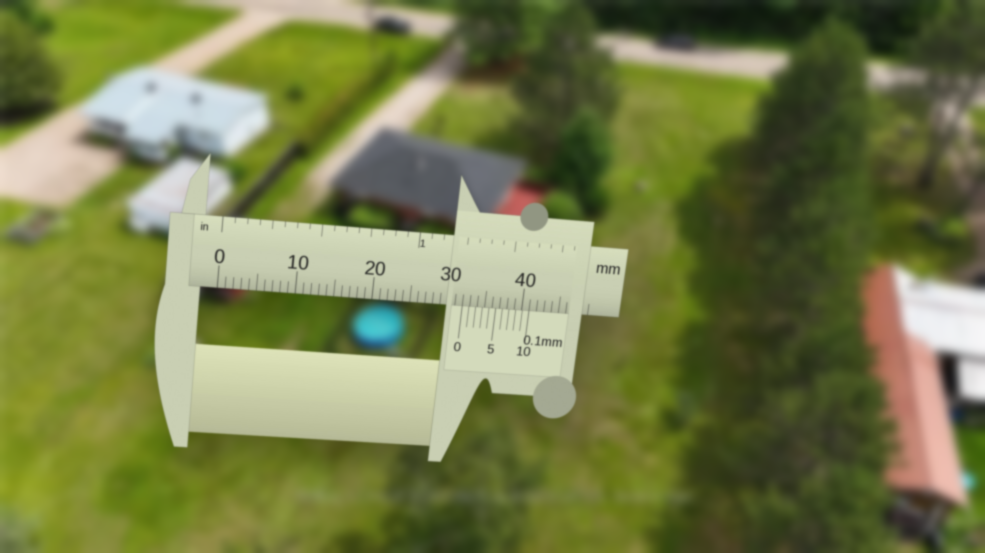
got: {"value": 32.0, "unit": "mm"}
